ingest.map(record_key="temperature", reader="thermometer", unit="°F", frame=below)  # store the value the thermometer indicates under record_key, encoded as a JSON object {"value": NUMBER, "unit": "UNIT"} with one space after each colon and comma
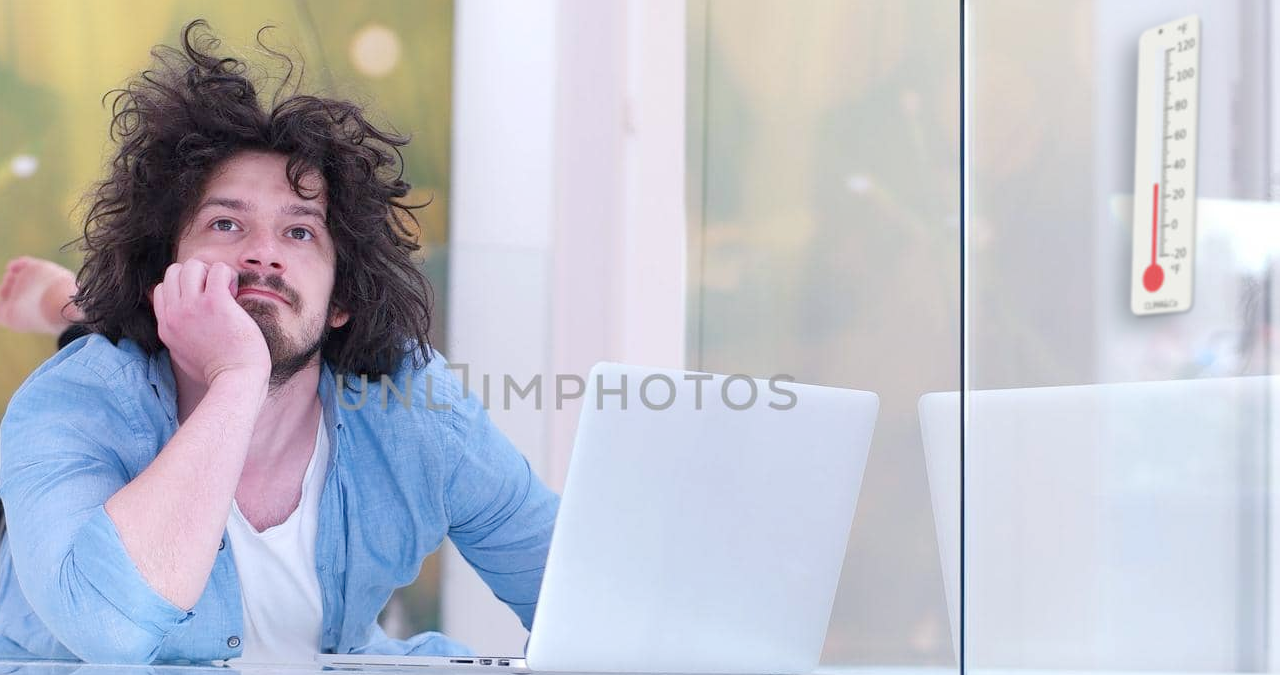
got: {"value": 30, "unit": "°F"}
